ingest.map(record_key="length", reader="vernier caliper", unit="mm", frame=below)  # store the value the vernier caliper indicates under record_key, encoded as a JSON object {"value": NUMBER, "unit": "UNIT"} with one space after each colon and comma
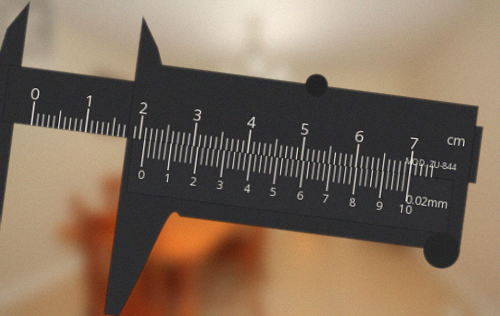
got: {"value": 21.0, "unit": "mm"}
